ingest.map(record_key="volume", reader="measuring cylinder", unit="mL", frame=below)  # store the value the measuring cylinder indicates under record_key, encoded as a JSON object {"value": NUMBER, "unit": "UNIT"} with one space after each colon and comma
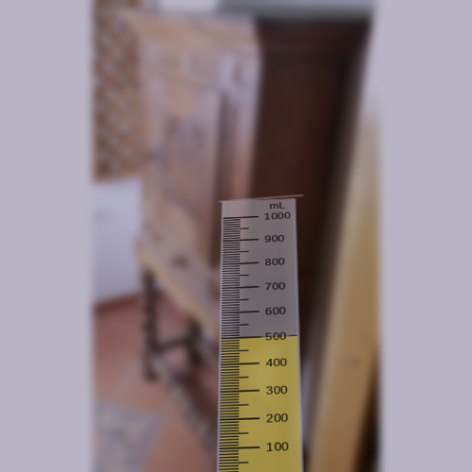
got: {"value": 500, "unit": "mL"}
